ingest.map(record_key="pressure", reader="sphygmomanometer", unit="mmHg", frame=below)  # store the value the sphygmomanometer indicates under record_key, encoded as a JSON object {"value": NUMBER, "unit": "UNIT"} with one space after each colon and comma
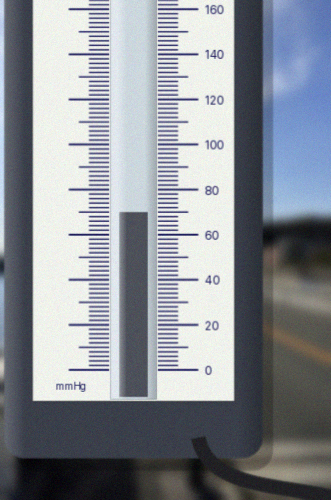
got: {"value": 70, "unit": "mmHg"}
